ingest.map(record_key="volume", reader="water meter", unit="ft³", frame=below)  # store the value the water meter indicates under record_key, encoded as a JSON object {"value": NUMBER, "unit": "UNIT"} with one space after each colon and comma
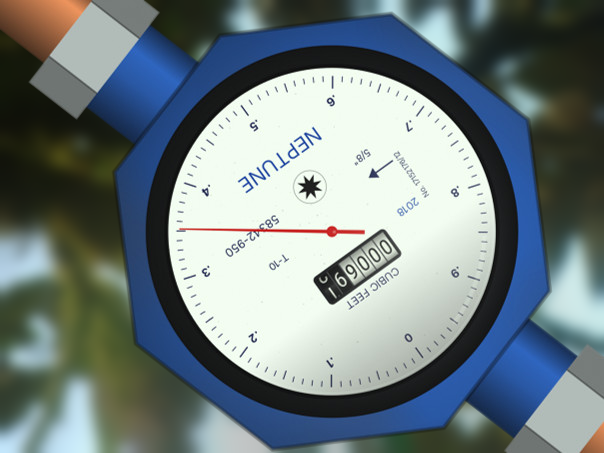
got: {"value": 691.35, "unit": "ft³"}
